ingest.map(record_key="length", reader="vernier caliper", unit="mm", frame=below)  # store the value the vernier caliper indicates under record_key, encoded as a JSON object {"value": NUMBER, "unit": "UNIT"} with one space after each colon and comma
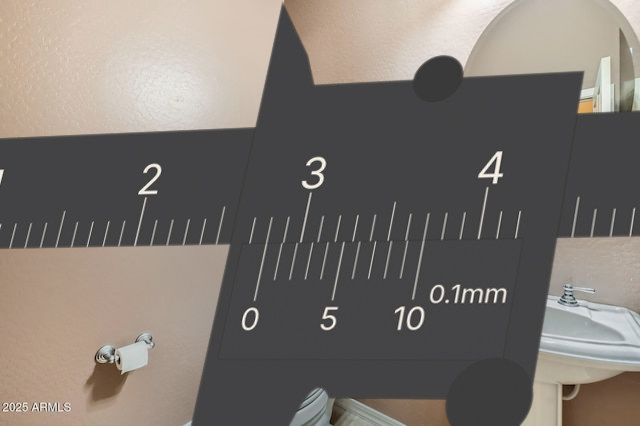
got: {"value": 28.0, "unit": "mm"}
